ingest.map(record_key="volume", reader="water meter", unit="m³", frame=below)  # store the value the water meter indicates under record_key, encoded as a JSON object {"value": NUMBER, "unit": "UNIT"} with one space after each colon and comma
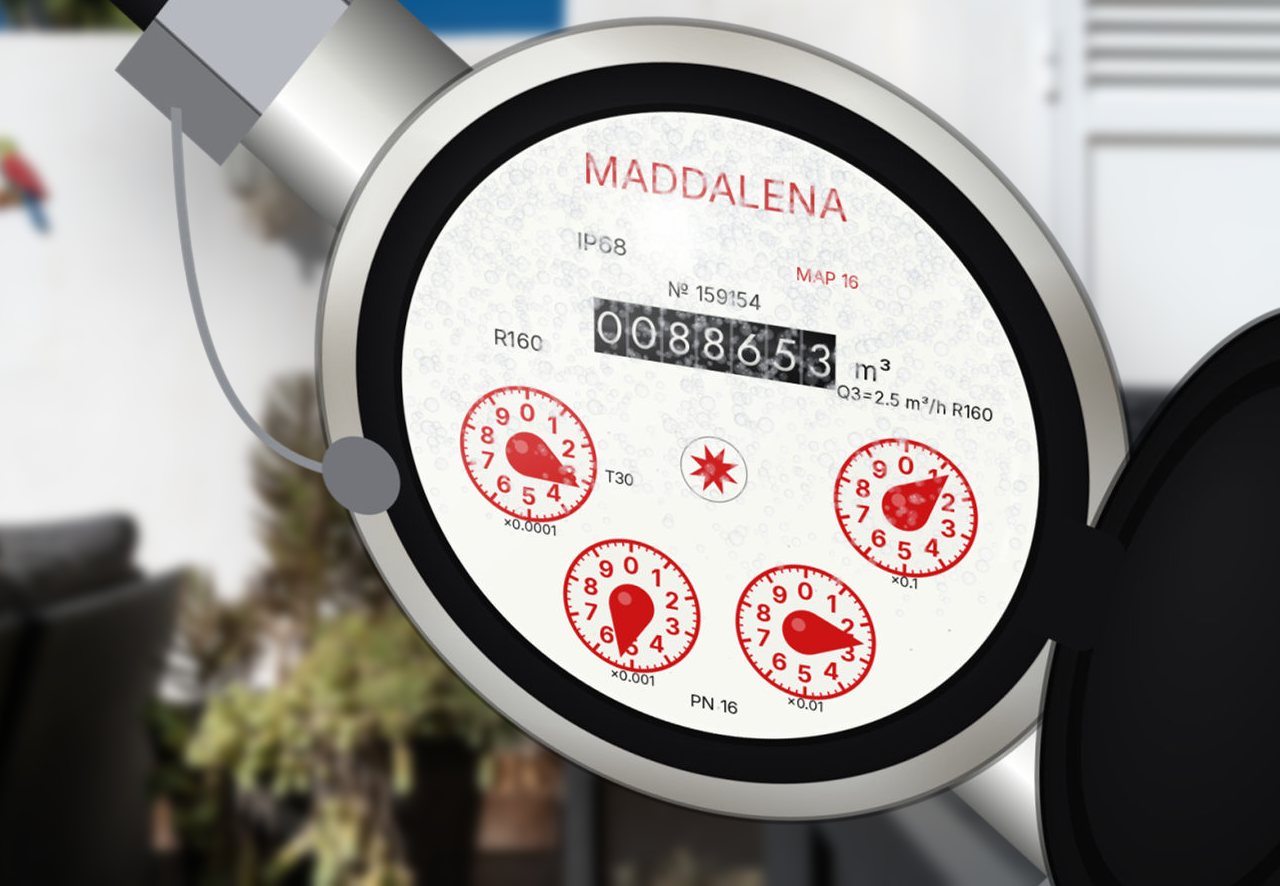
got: {"value": 88653.1253, "unit": "m³"}
